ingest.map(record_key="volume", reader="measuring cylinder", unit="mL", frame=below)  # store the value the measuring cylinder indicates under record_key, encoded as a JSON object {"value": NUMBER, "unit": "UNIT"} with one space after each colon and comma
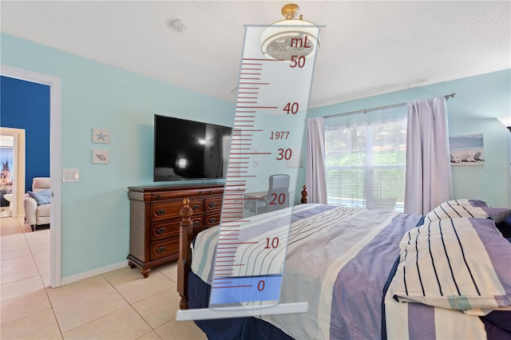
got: {"value": 2, "unit": "mL"}
